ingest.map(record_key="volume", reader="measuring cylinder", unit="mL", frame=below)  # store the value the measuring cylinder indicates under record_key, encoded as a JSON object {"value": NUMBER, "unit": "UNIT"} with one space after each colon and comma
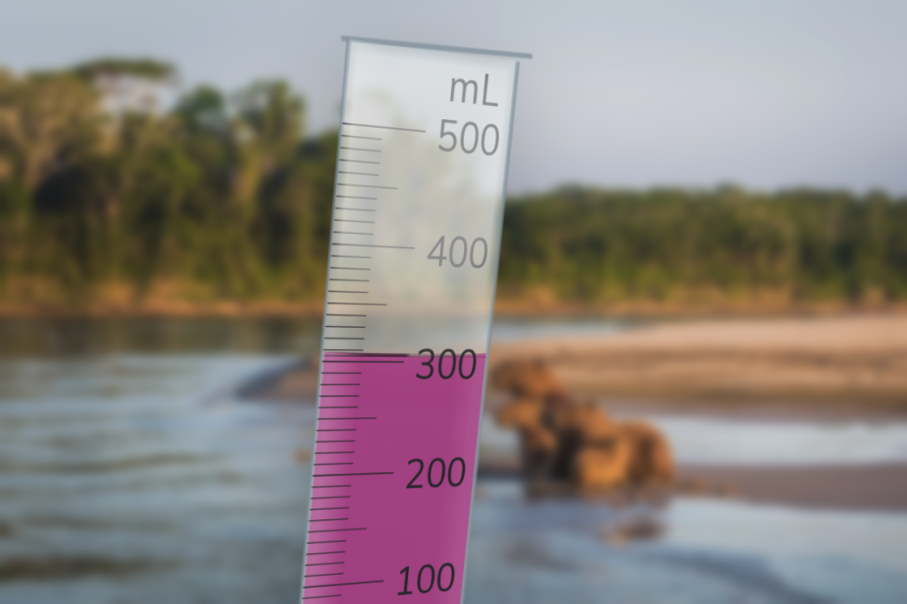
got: {"value": 305, "unit": "mL"}
